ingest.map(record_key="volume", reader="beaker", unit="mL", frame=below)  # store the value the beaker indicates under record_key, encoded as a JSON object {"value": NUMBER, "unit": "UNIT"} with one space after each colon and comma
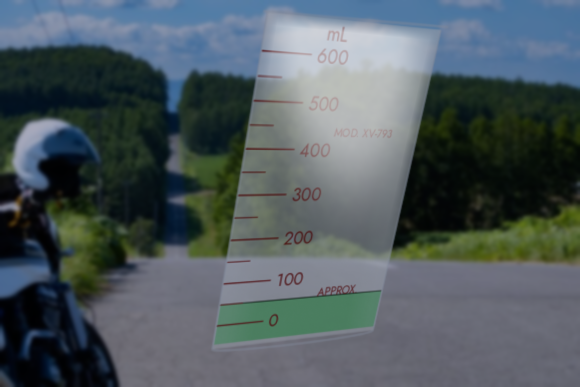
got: {"value": 50, "unit": "mL"}
